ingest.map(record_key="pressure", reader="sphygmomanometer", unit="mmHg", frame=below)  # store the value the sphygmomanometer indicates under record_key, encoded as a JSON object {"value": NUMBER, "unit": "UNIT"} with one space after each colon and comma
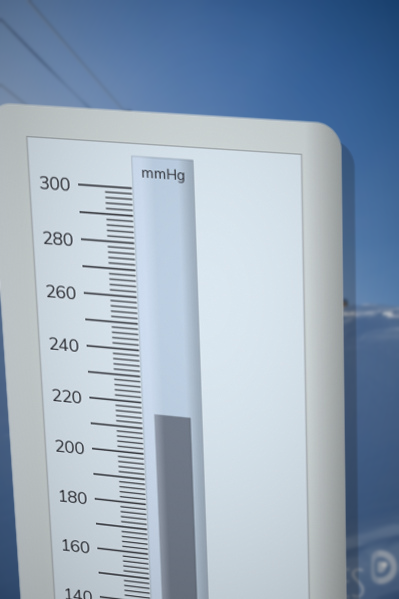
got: {"value": 216, "unit": "mmHg"}
